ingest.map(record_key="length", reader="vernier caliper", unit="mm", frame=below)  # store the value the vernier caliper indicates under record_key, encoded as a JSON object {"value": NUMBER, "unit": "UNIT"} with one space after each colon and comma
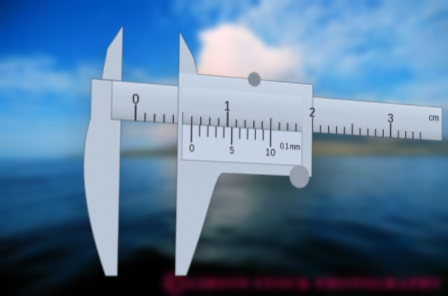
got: {"value": 6.0, "unit": "mm"}
